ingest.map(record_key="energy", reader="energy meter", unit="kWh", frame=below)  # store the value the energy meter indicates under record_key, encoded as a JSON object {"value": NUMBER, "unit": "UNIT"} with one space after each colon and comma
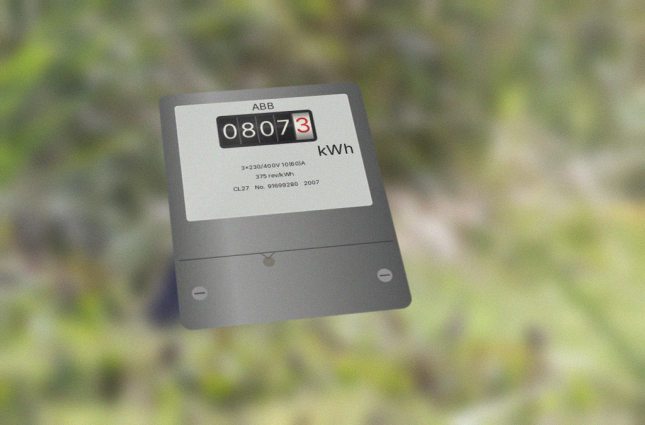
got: {"value": 807.3, "unit": "kWh"}
